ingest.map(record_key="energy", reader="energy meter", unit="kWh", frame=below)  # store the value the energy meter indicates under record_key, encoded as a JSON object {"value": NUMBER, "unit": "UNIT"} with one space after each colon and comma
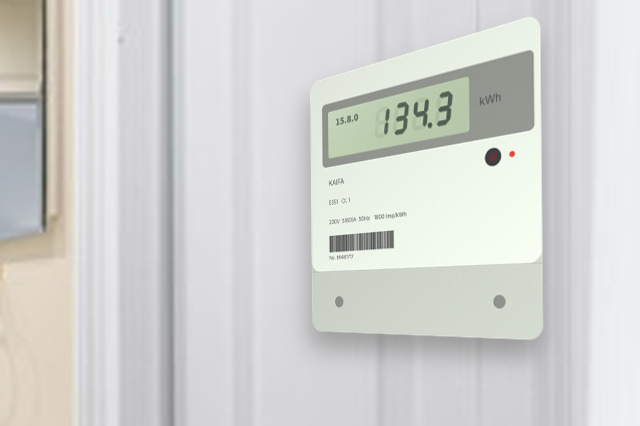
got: {"value": 134.3, "unit": "kWh"}
